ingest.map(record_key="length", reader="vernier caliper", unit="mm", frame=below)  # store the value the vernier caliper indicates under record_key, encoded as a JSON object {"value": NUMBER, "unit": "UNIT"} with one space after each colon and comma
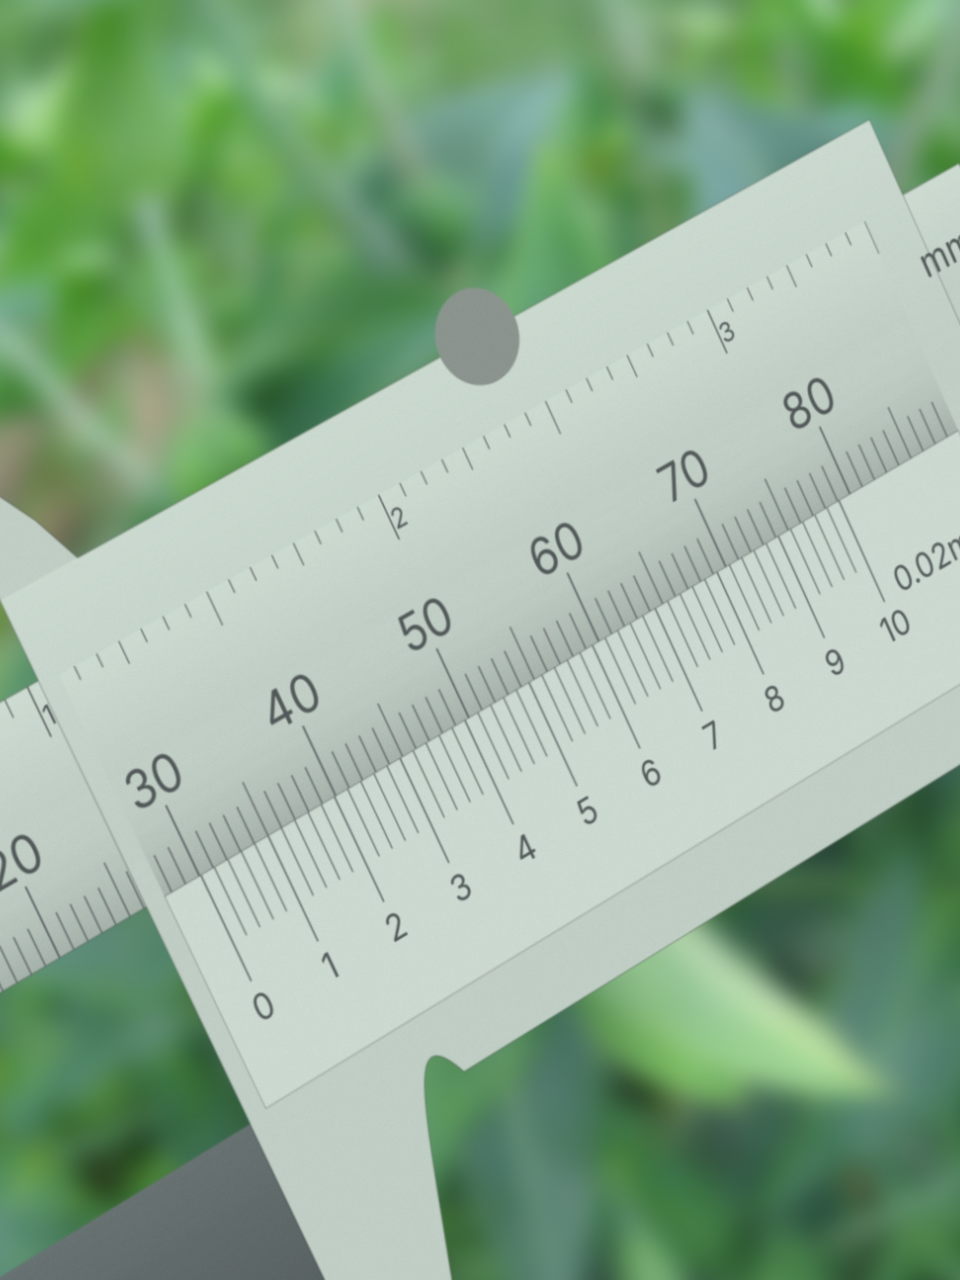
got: {"value": 30.1, "unit": "mm"}
